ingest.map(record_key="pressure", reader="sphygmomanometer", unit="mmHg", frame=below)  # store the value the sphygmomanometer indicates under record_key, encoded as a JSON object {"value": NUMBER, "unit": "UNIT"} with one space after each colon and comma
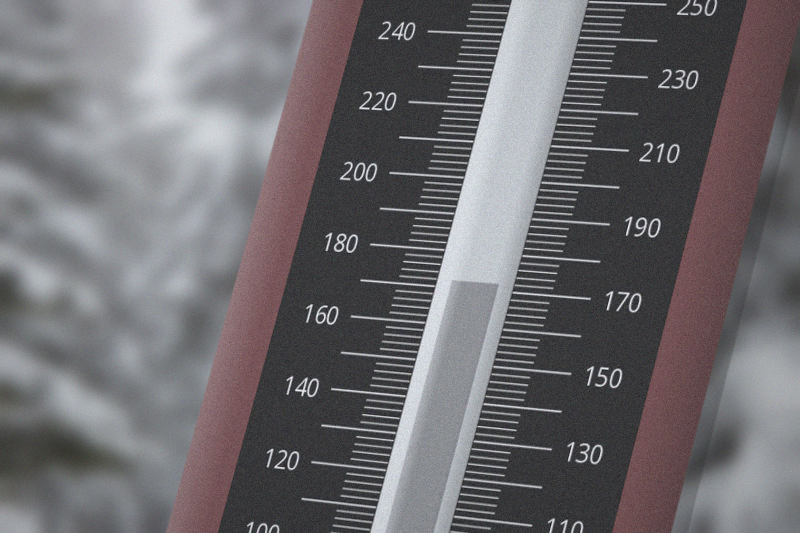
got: {"value": 172, "unit": "mmHg"}
